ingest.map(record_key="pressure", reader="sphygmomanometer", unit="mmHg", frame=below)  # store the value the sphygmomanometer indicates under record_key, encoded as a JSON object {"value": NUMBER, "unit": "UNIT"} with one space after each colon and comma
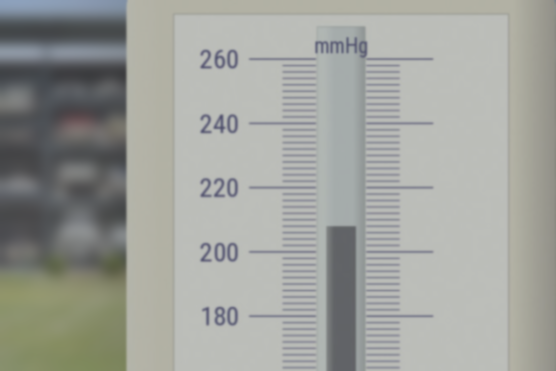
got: {"value": 208, "unit": "mmHg"}
